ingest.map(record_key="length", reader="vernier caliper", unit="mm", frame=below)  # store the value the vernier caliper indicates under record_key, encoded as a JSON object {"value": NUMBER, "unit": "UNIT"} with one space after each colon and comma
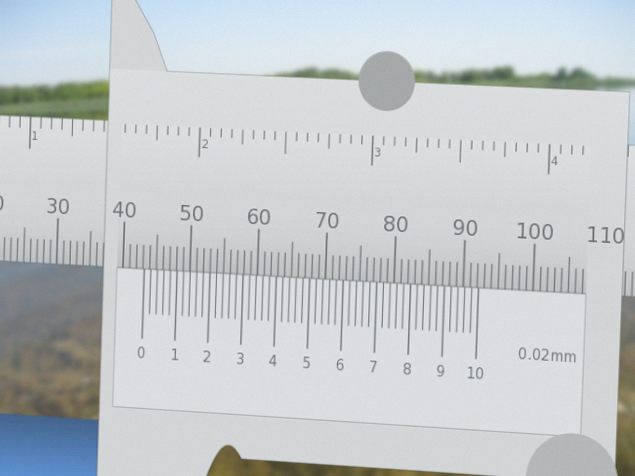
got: {"value": 43.2, "unit": "mm"}
